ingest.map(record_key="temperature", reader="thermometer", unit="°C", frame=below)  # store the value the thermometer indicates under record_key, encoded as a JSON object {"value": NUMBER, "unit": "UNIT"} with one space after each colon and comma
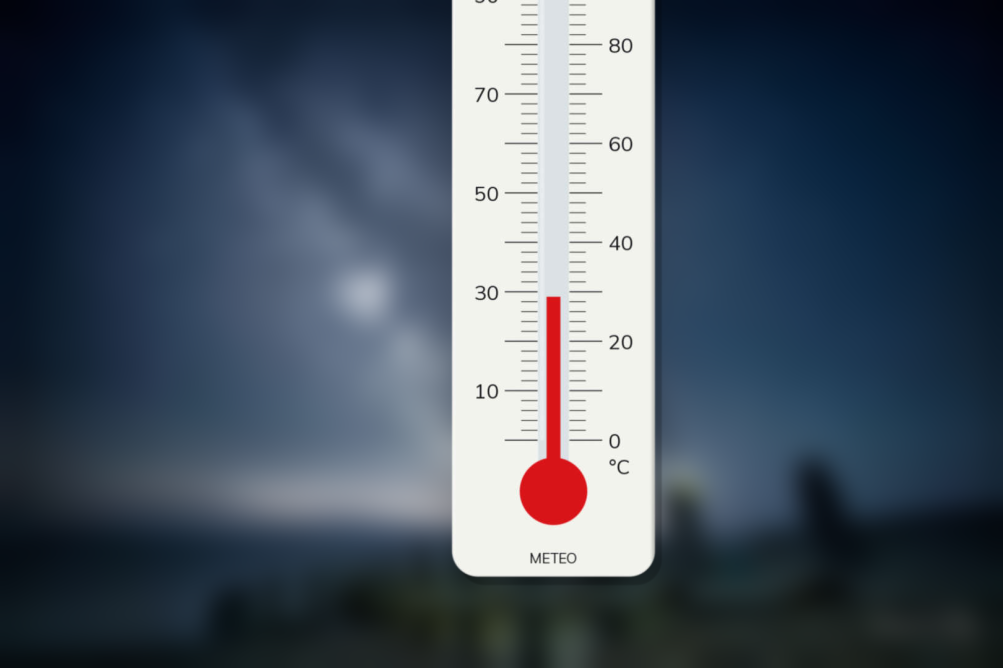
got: {"value": 29, "unit": "°C"}
